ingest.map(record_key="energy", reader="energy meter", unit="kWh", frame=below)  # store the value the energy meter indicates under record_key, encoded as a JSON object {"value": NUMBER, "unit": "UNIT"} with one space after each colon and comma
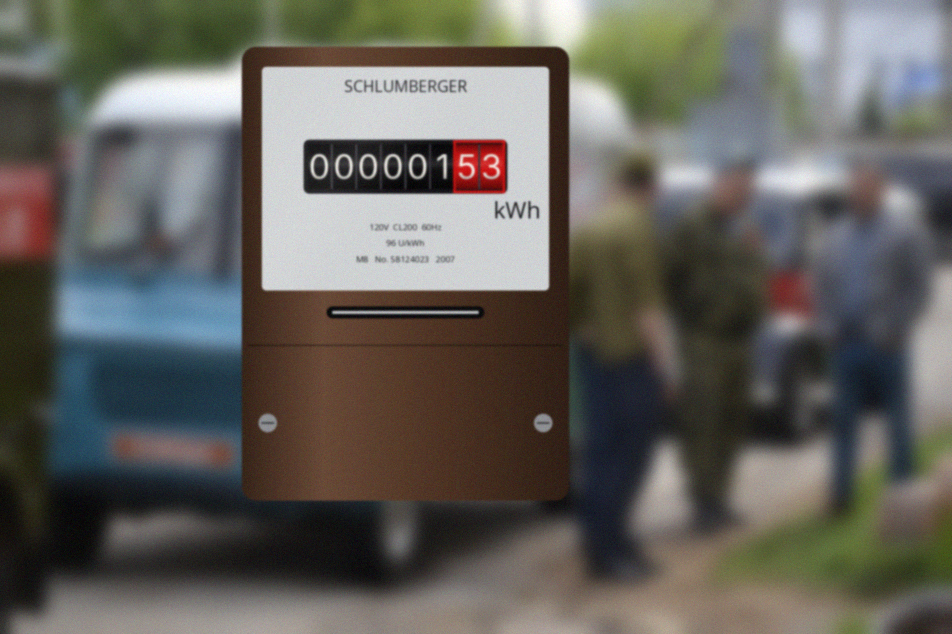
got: {"value": 1.53, "unit": "kWh"}
